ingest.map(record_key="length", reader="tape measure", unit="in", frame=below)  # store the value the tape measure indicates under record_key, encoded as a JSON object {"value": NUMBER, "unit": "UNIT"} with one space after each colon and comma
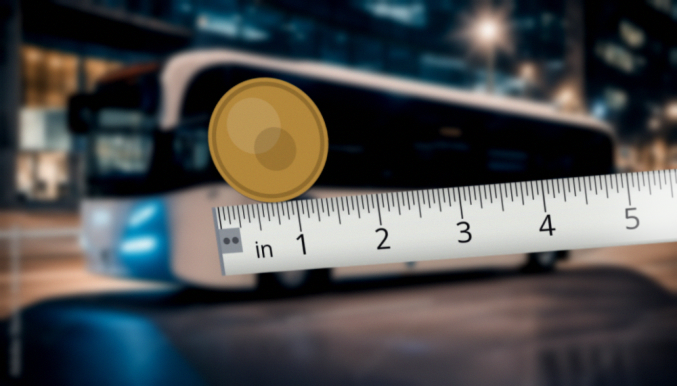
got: {"value": 1.5, "unit": "in"}
